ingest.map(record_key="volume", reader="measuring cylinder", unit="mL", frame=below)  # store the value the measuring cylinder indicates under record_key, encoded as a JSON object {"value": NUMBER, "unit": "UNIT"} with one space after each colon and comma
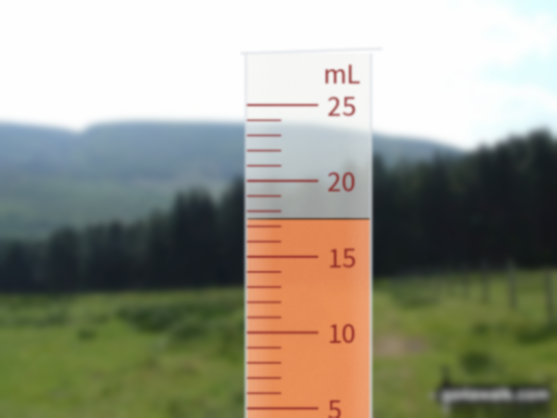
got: {"value": 17.5, "unit": "mL"}
